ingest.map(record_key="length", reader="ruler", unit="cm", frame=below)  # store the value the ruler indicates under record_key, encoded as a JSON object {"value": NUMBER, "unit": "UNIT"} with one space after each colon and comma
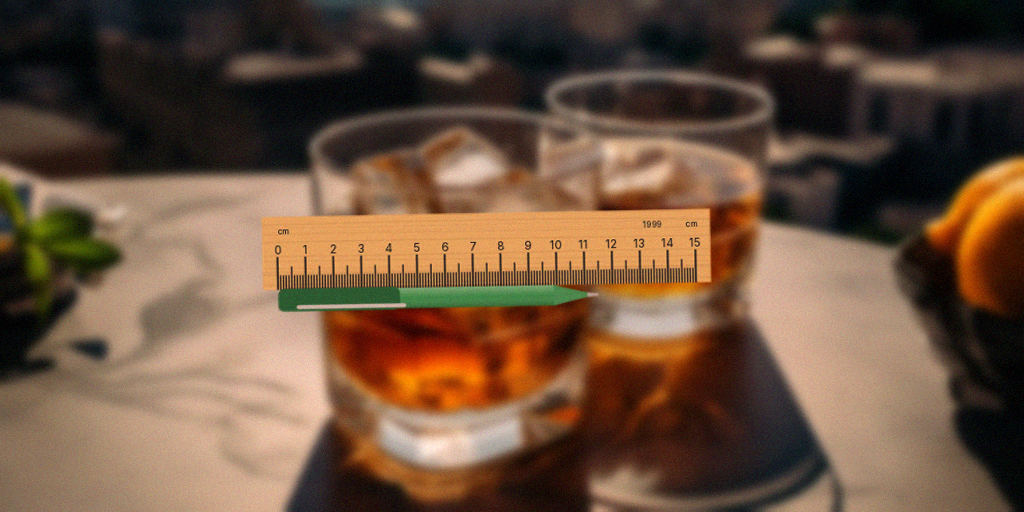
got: {"value": 11.5, "unit": "cm"}
